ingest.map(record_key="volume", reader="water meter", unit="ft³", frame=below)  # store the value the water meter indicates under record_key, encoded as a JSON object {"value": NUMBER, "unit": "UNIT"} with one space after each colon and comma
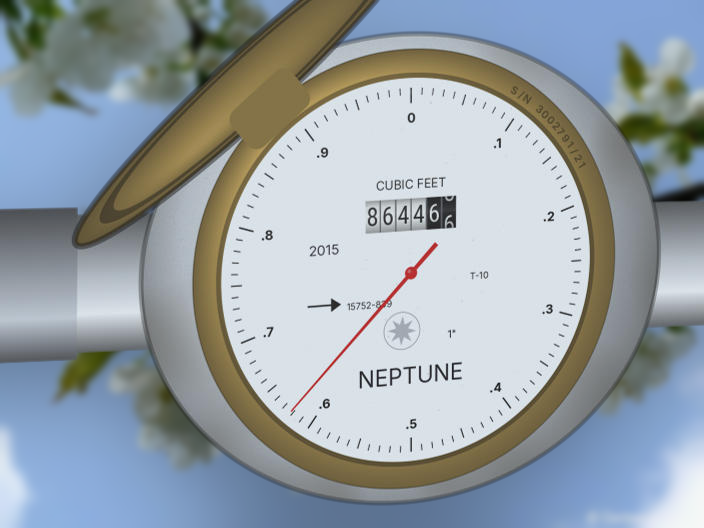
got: {"value": 864465.62, "unit": "ft³"}
